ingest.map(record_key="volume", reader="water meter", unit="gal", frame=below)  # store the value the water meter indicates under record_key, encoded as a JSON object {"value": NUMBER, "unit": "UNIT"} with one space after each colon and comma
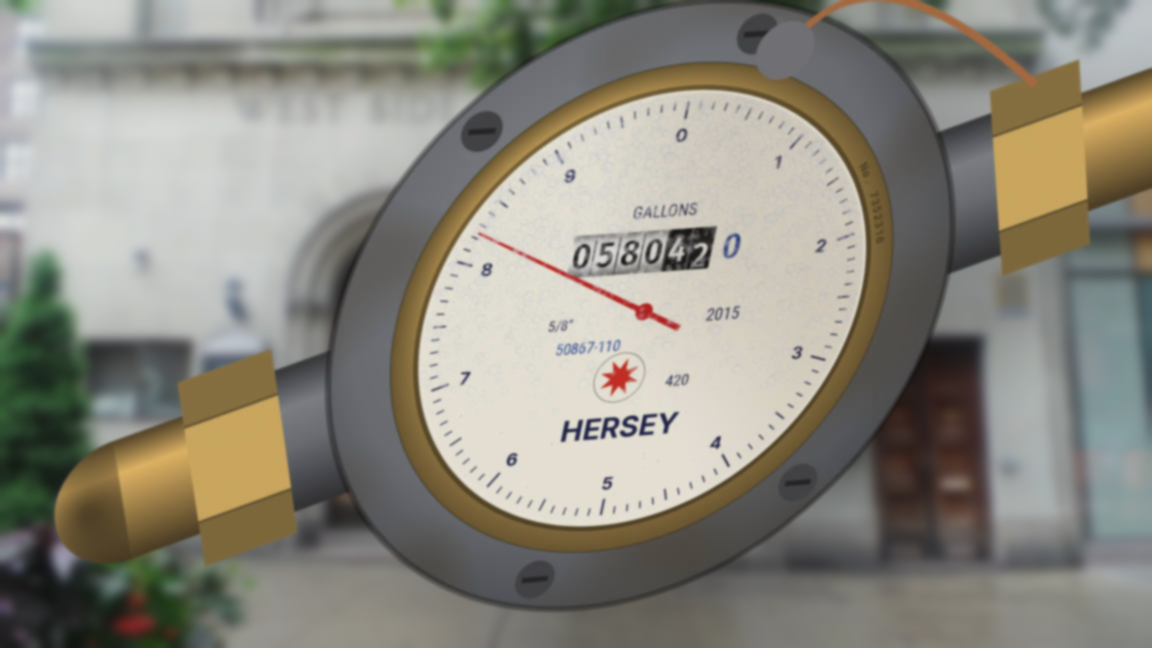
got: {"value": 580418.2, "unit": "gal"}
